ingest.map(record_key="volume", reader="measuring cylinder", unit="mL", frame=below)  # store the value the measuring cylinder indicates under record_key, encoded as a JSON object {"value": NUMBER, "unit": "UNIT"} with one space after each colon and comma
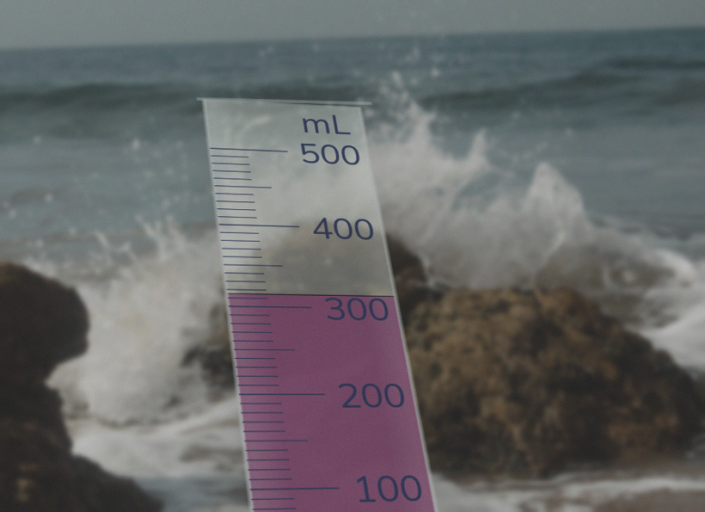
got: {"value": 315, "unit": "mL"}
